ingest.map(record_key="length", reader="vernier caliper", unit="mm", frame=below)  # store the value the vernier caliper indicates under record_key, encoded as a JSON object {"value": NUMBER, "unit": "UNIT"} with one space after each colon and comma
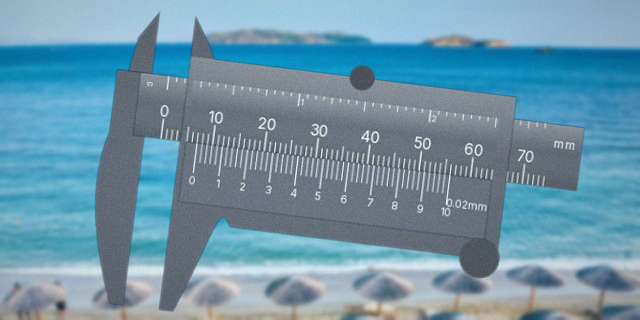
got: {"value": 7.0, "unit": "mm"}
